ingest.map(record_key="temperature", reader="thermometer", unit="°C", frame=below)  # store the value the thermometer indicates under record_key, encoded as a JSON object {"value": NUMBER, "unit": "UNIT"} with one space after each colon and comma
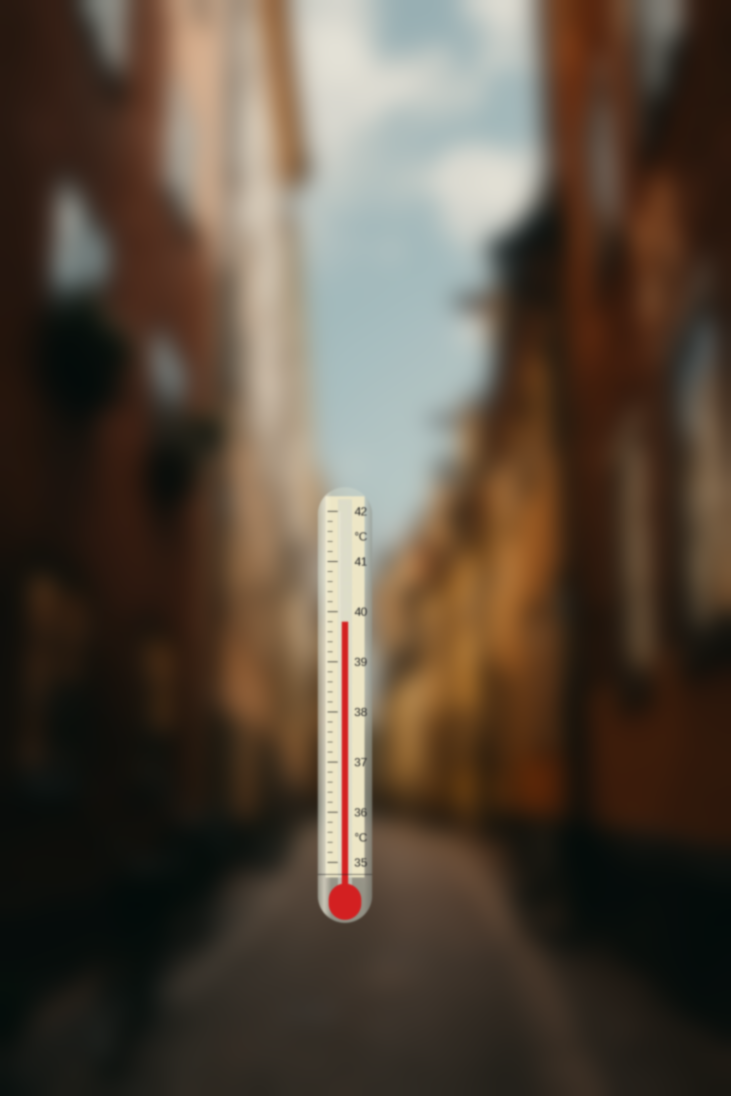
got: {"value": 39.8, "unit": "°C"}
